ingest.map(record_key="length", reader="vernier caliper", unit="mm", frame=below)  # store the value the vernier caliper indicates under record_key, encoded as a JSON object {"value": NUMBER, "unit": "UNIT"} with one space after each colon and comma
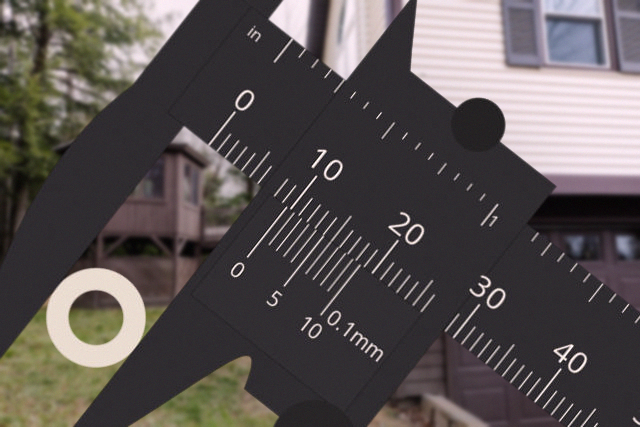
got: {"value": 9.6, "unit": "mm"}
